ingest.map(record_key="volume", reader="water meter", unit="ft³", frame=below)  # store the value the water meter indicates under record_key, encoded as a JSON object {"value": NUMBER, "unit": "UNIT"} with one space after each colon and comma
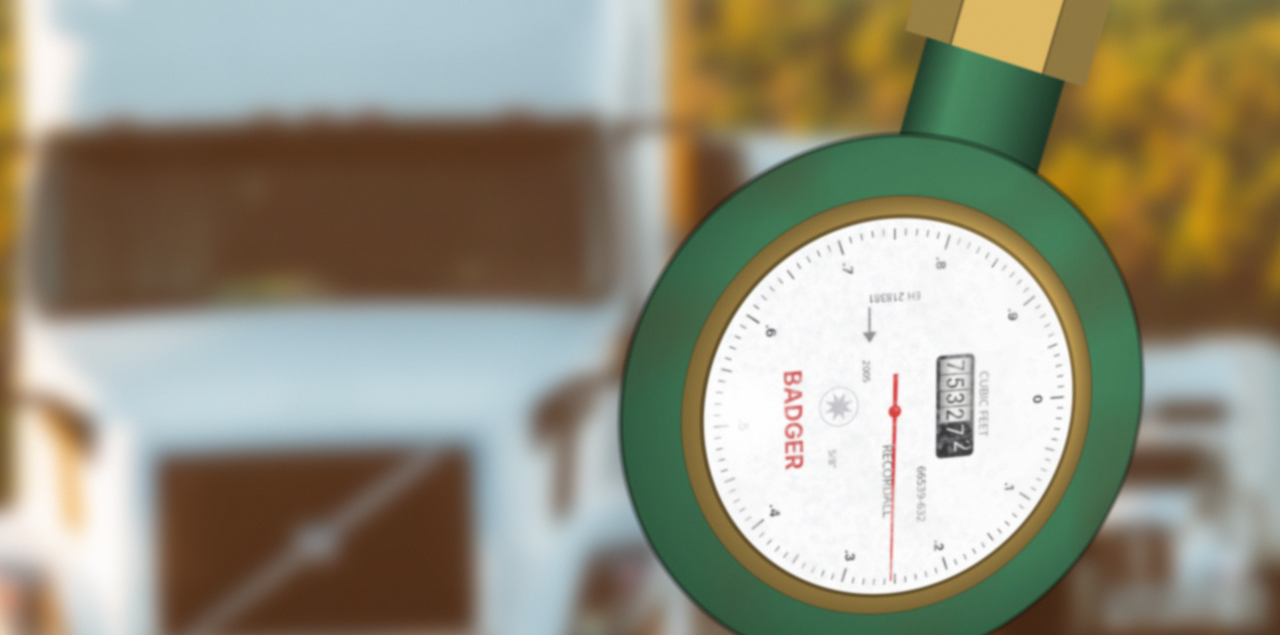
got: {"value": 753272.25, "unit": "ft³"}
